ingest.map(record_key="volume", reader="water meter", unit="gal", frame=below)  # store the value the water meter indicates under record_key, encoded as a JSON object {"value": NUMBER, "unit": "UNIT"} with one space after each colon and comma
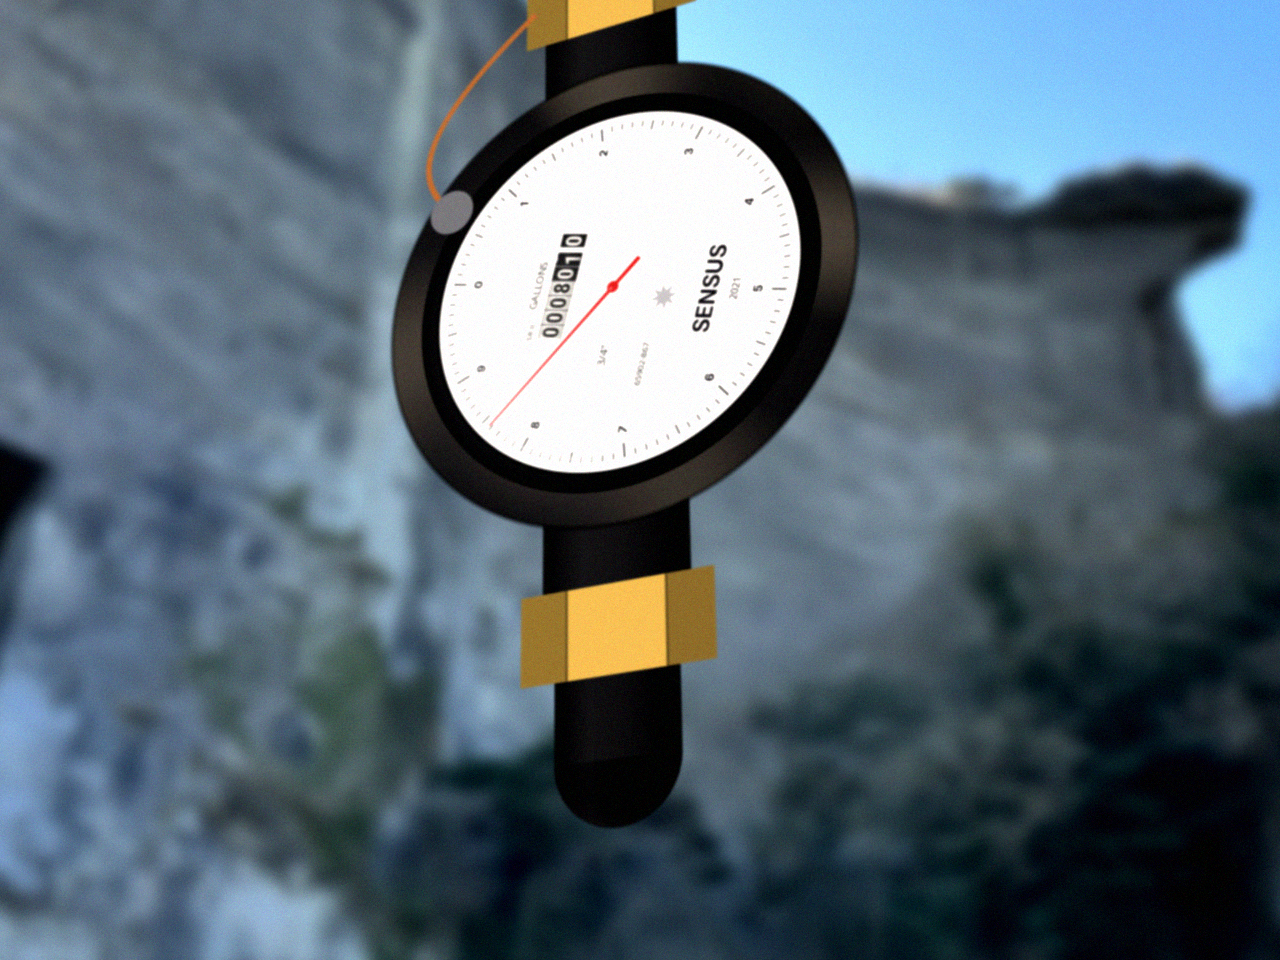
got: {"value": 8008.4, "unit": "gal"}
